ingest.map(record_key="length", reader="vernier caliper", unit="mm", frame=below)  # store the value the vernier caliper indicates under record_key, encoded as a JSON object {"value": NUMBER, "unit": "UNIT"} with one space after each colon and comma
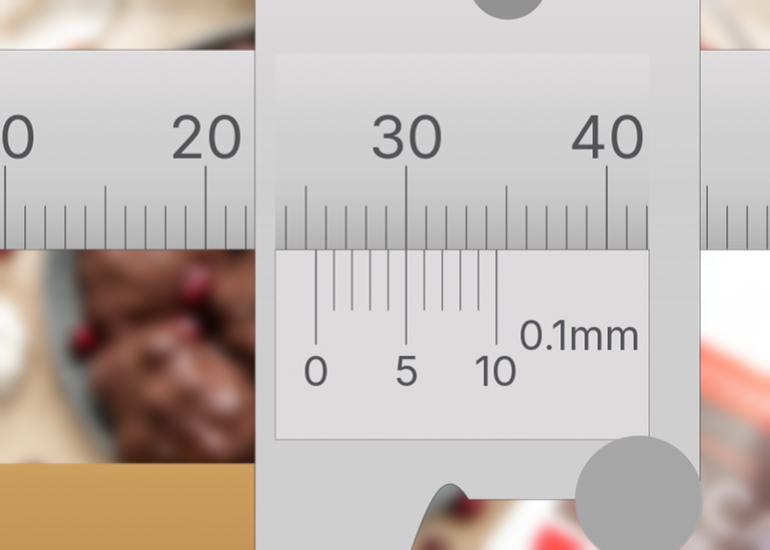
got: {"value": 25.5, "unit": "mm"}
